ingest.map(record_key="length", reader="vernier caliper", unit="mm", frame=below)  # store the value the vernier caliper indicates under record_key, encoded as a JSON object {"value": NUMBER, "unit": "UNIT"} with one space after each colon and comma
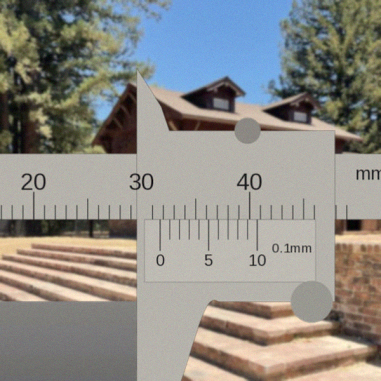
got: {"value": 31.7, "unit": "mm"}
